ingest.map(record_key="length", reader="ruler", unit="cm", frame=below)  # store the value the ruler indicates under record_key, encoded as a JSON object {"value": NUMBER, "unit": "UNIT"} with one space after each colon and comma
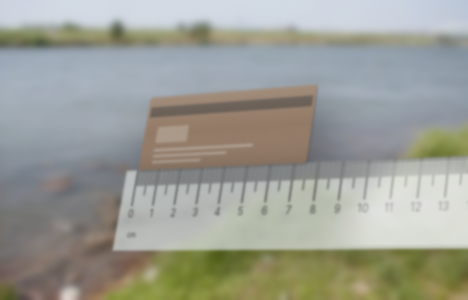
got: {"value": 7.5, "unit": "cm"}
